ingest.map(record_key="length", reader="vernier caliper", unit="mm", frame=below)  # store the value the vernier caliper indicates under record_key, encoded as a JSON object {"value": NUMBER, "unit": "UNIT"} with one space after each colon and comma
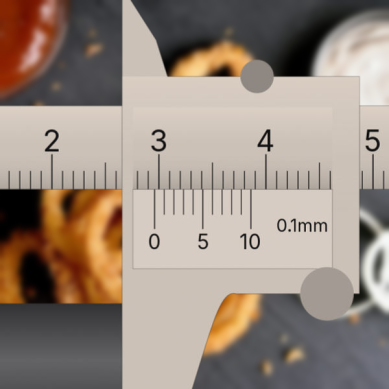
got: {"value": 29.6, "unit": "mm"}
